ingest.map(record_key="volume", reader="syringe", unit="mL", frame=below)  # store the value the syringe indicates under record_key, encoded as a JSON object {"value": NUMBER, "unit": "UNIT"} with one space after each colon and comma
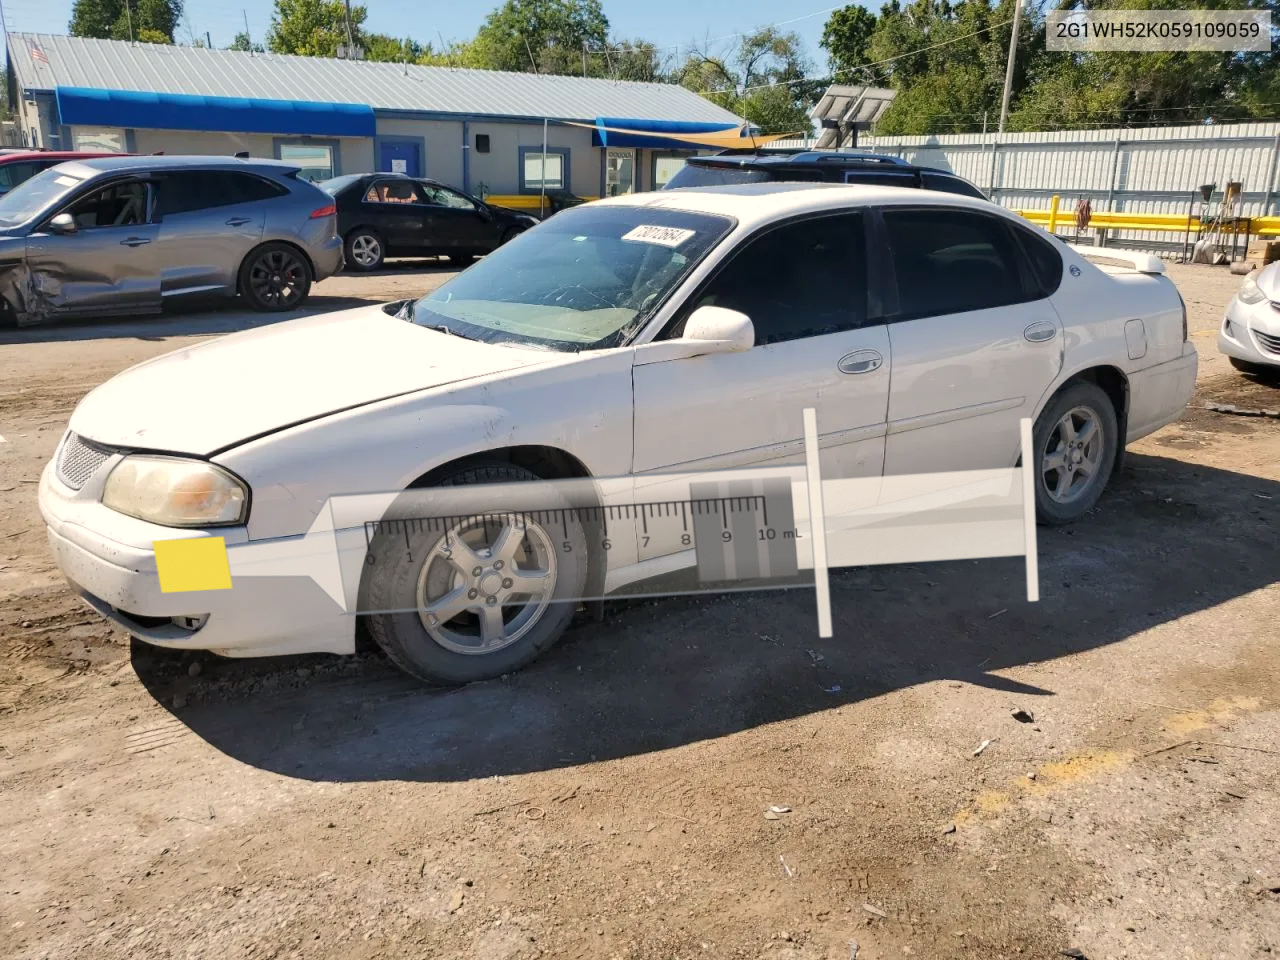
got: {"value": 8.2, "unit": "mL"}
